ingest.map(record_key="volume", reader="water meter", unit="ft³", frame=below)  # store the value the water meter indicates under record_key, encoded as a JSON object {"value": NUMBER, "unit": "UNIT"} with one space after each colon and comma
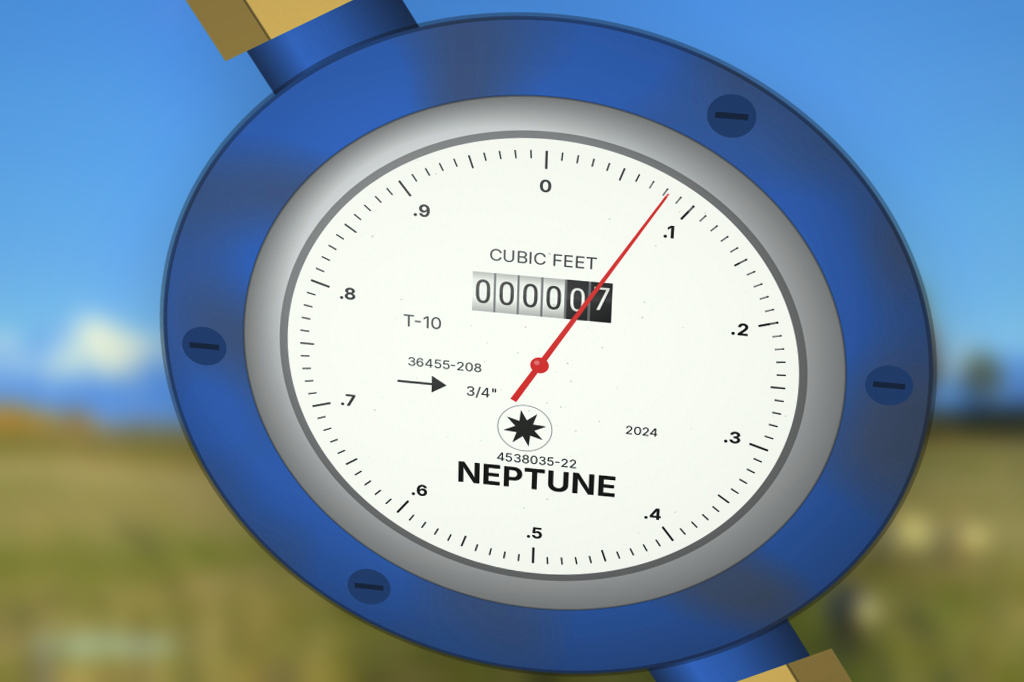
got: {"value": 7.08, "unit": "ft³"}
